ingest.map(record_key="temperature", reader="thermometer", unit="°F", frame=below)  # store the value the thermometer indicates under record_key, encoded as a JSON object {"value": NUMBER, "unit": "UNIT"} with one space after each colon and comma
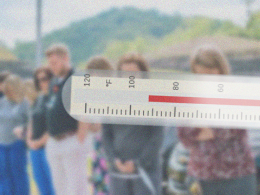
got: {"value": 92, "unit": "°F"}
